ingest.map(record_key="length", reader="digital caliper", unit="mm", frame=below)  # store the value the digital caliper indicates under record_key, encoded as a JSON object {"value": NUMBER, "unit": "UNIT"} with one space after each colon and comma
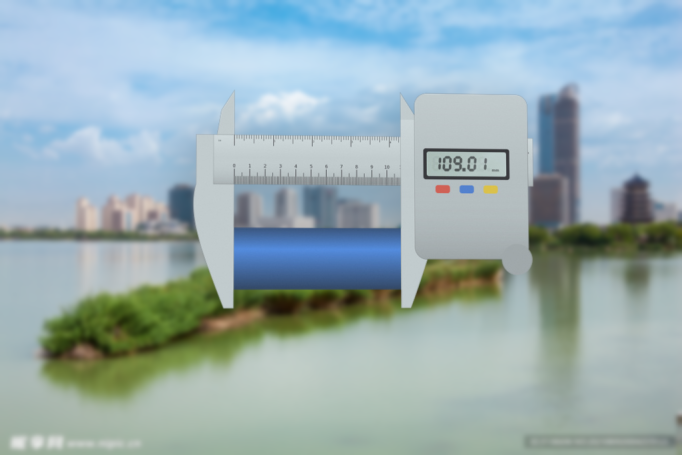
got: {"value": 109.01, "unit": "mm"}
